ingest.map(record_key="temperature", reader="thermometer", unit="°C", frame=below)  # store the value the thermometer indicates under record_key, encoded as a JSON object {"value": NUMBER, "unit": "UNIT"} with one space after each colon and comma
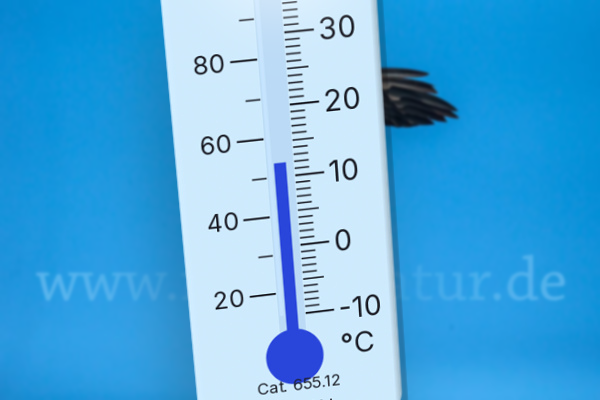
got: {"value": 12, "unit": "°C"}
